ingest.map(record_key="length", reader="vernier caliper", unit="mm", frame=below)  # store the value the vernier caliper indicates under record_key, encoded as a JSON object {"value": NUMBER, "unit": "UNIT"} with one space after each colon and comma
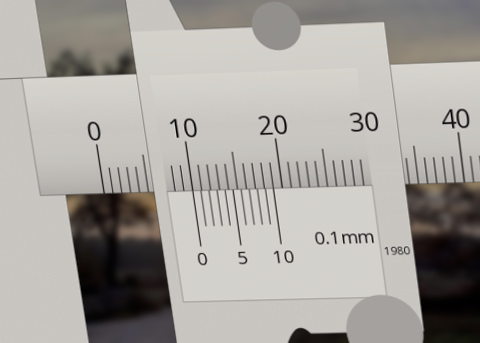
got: {"value": 10.0, "unit": "mm"}
